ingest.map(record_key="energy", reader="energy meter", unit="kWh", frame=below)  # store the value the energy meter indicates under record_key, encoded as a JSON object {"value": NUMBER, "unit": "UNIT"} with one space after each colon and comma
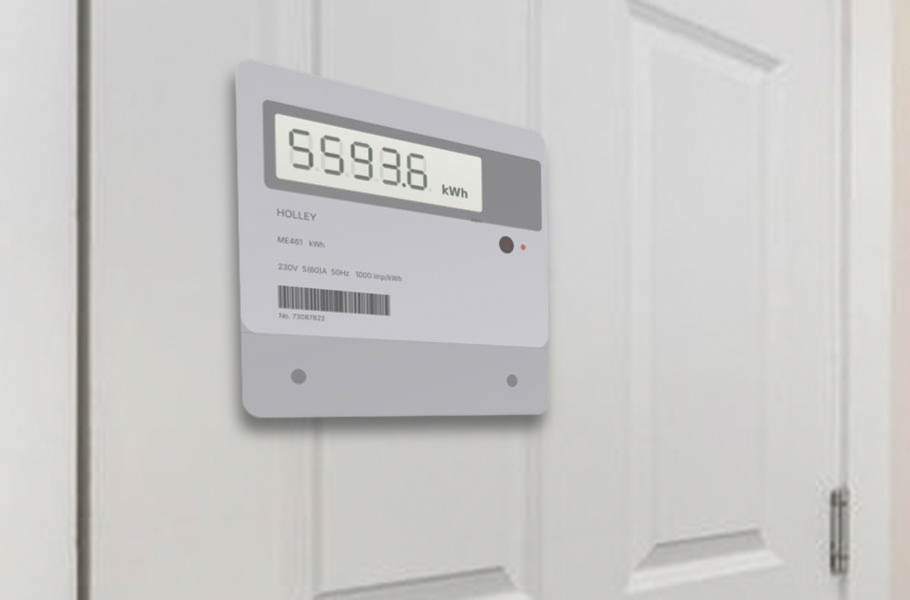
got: {"value": 5593.6, "unit": "kWh"}
